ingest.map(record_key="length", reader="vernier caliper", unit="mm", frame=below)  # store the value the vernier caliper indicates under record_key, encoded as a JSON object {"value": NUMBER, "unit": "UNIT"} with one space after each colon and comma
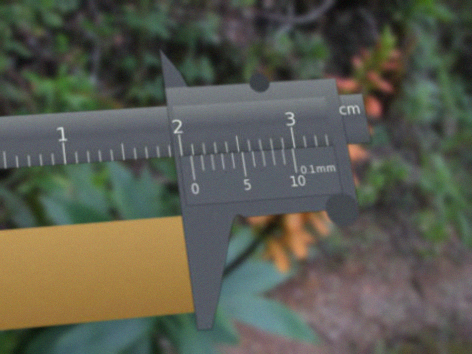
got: {"value": 20.8, "unit": "mm"}
